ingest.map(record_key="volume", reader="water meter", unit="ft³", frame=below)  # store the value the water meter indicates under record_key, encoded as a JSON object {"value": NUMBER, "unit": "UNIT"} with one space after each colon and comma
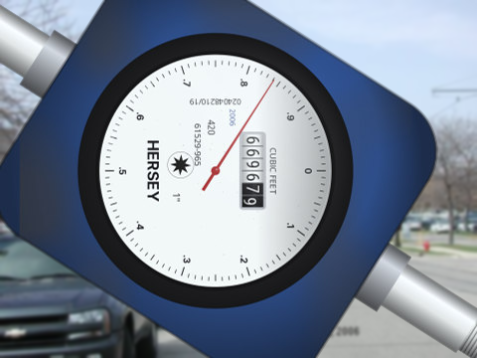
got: {"value": 669678.84, "unit": "ft³"}
